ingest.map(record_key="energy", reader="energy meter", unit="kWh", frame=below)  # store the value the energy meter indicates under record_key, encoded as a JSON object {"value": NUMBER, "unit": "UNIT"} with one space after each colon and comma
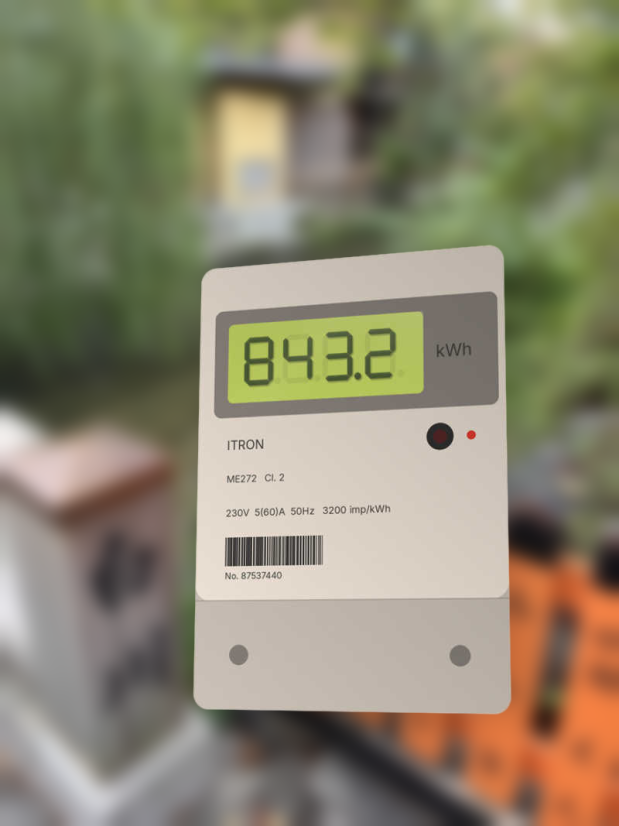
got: {"value": 843.2, "unit": "kWh"}
